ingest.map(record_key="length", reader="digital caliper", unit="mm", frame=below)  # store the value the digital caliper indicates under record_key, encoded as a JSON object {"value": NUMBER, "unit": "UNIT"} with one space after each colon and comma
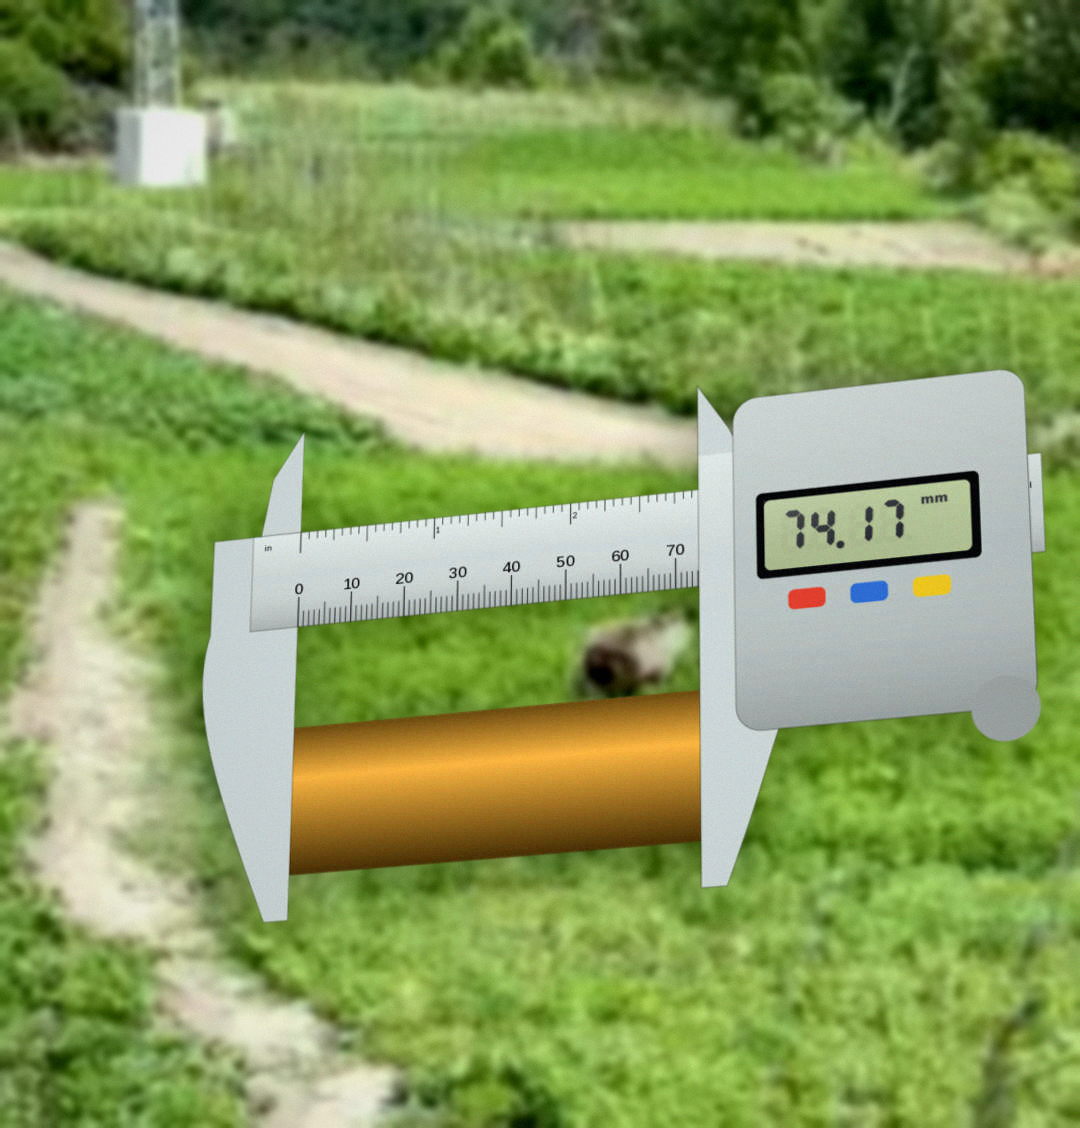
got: {"value": 74.17, "unit": "mm"}
